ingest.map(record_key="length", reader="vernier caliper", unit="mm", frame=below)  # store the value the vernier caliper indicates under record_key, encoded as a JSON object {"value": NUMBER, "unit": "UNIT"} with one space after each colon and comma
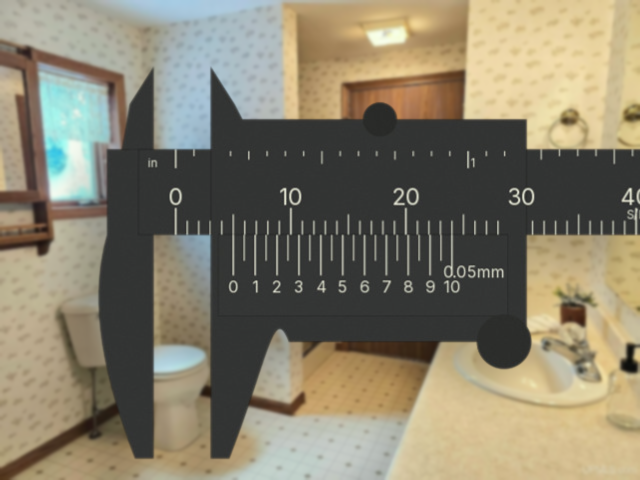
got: {"value": 5.0, "unit": "mm"}
